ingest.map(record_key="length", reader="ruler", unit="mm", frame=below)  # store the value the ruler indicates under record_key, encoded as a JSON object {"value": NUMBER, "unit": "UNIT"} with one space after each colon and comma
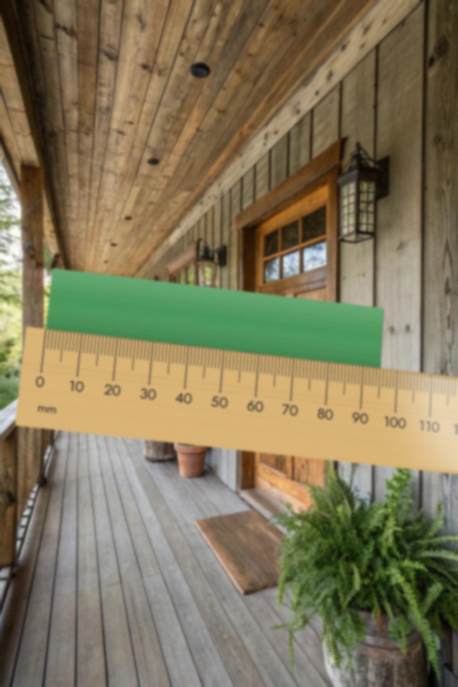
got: {"value": 95, "unit": "mm"}
